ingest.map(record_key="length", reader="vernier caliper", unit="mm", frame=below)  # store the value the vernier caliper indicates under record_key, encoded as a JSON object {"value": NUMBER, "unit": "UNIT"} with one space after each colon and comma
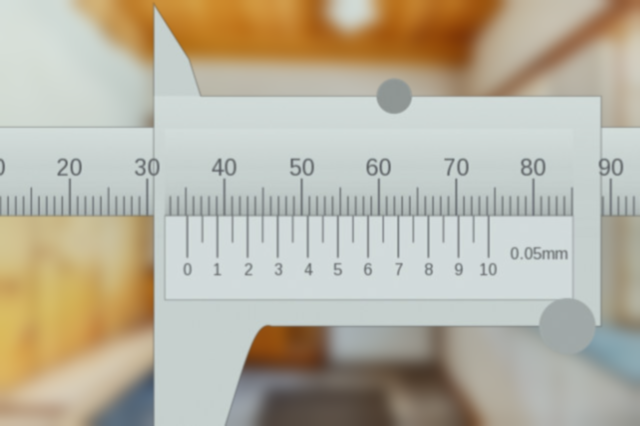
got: {"value": 35.2, "unit": "mm"}
